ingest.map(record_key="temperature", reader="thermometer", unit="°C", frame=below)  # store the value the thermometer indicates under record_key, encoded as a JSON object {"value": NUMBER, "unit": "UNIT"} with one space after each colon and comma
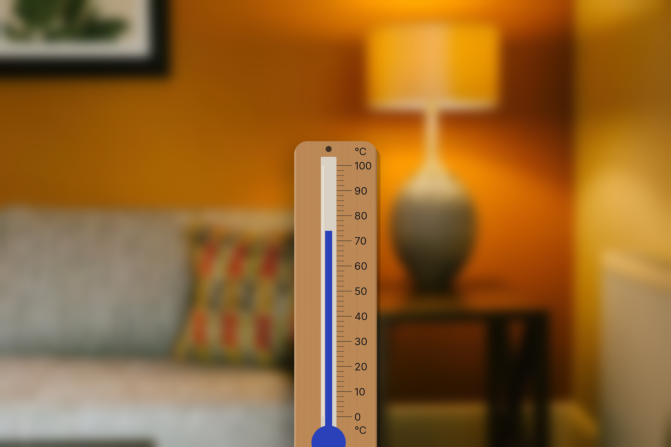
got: {"value": 74, "unit": "°C"}
